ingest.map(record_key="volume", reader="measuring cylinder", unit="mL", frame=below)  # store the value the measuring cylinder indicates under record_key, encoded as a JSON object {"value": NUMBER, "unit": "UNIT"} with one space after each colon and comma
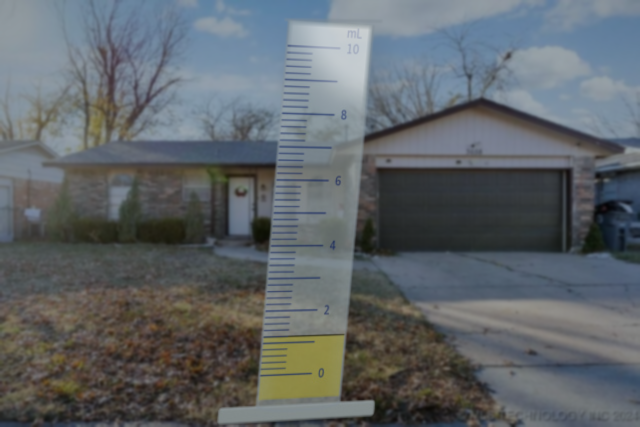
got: {"value": 1.2, "unit": "mL"}
